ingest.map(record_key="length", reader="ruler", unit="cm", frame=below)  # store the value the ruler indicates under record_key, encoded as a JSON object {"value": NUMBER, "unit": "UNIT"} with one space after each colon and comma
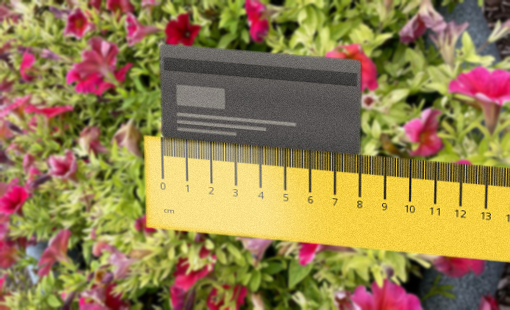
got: {"value": 8, "unit": "cm"}
